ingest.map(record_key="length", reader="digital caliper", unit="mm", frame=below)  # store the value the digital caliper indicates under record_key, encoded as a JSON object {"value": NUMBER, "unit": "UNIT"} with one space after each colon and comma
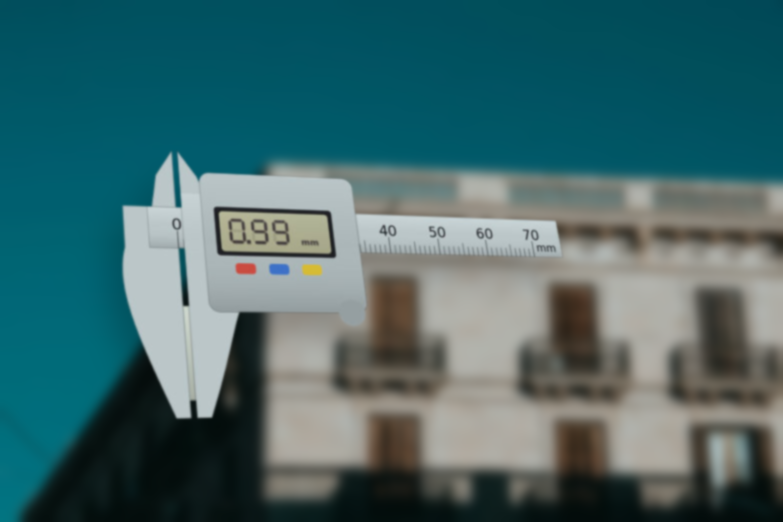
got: {"value": 0.99, "unit": "mm"}
